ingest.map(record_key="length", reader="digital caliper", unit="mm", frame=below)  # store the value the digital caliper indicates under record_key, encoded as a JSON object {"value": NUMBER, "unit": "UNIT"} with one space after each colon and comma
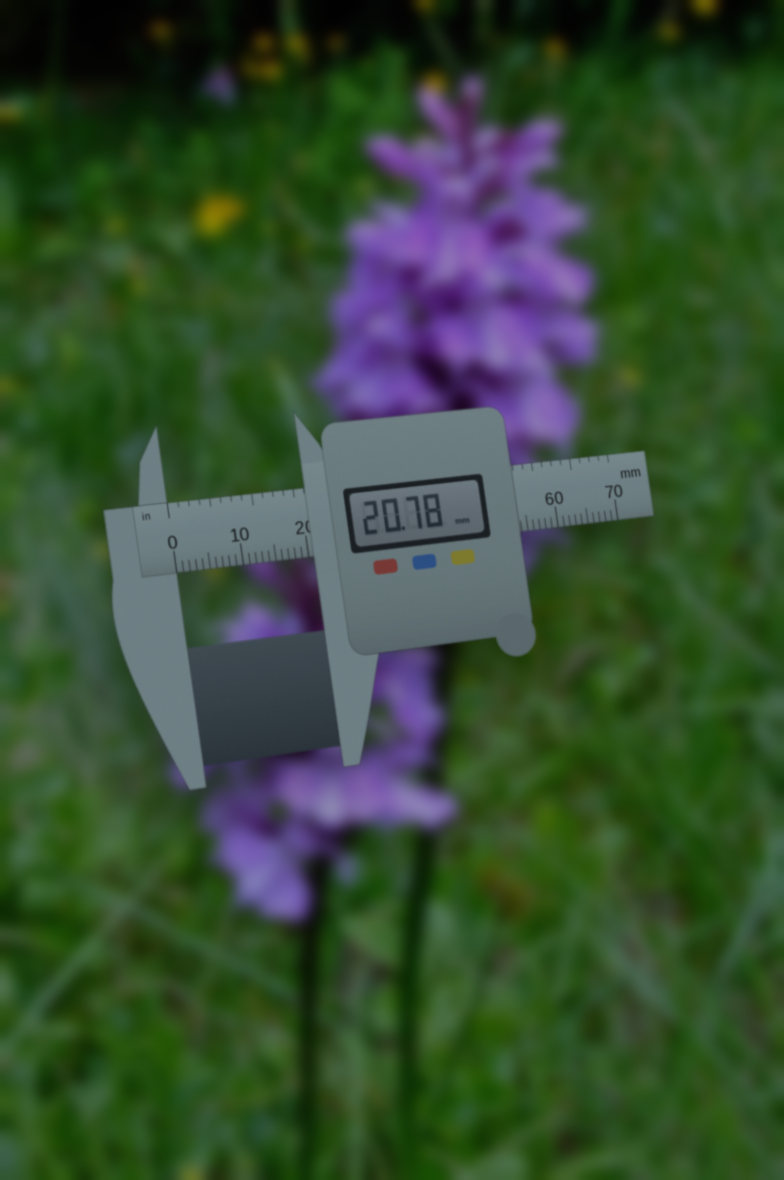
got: {"value": 20.78, "unit": "mm"}
